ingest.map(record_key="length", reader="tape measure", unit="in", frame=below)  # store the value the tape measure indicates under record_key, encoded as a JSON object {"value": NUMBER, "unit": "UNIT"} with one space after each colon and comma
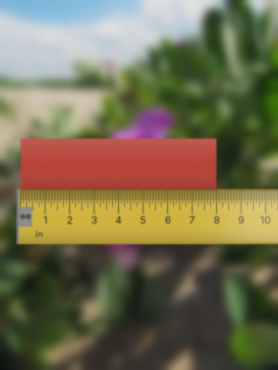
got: {"value": 8, "unit": "in"}
